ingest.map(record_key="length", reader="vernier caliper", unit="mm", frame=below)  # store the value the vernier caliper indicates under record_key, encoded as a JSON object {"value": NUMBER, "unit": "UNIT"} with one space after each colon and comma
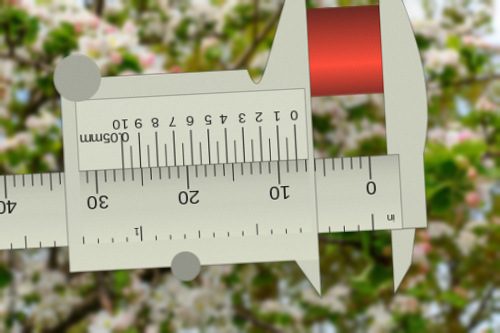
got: {"value": 8.0, "unit": "mm"}
